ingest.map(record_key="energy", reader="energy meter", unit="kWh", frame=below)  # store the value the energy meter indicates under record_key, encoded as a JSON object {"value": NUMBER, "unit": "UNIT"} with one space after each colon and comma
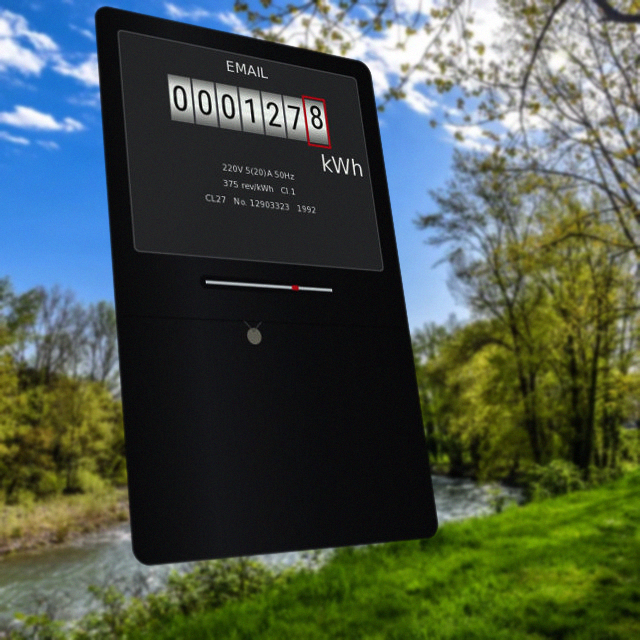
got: {"value": 127.8, "unit": "kWh"}
